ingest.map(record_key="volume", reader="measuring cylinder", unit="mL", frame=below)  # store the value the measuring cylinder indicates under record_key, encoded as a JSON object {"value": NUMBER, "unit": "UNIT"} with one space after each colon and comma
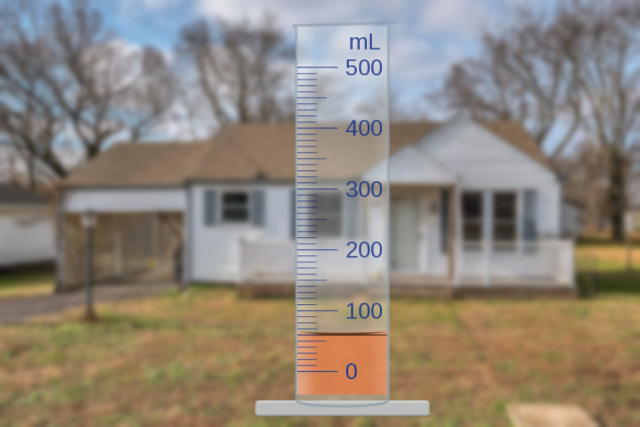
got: {"value": 60, "unit": "mL"}
